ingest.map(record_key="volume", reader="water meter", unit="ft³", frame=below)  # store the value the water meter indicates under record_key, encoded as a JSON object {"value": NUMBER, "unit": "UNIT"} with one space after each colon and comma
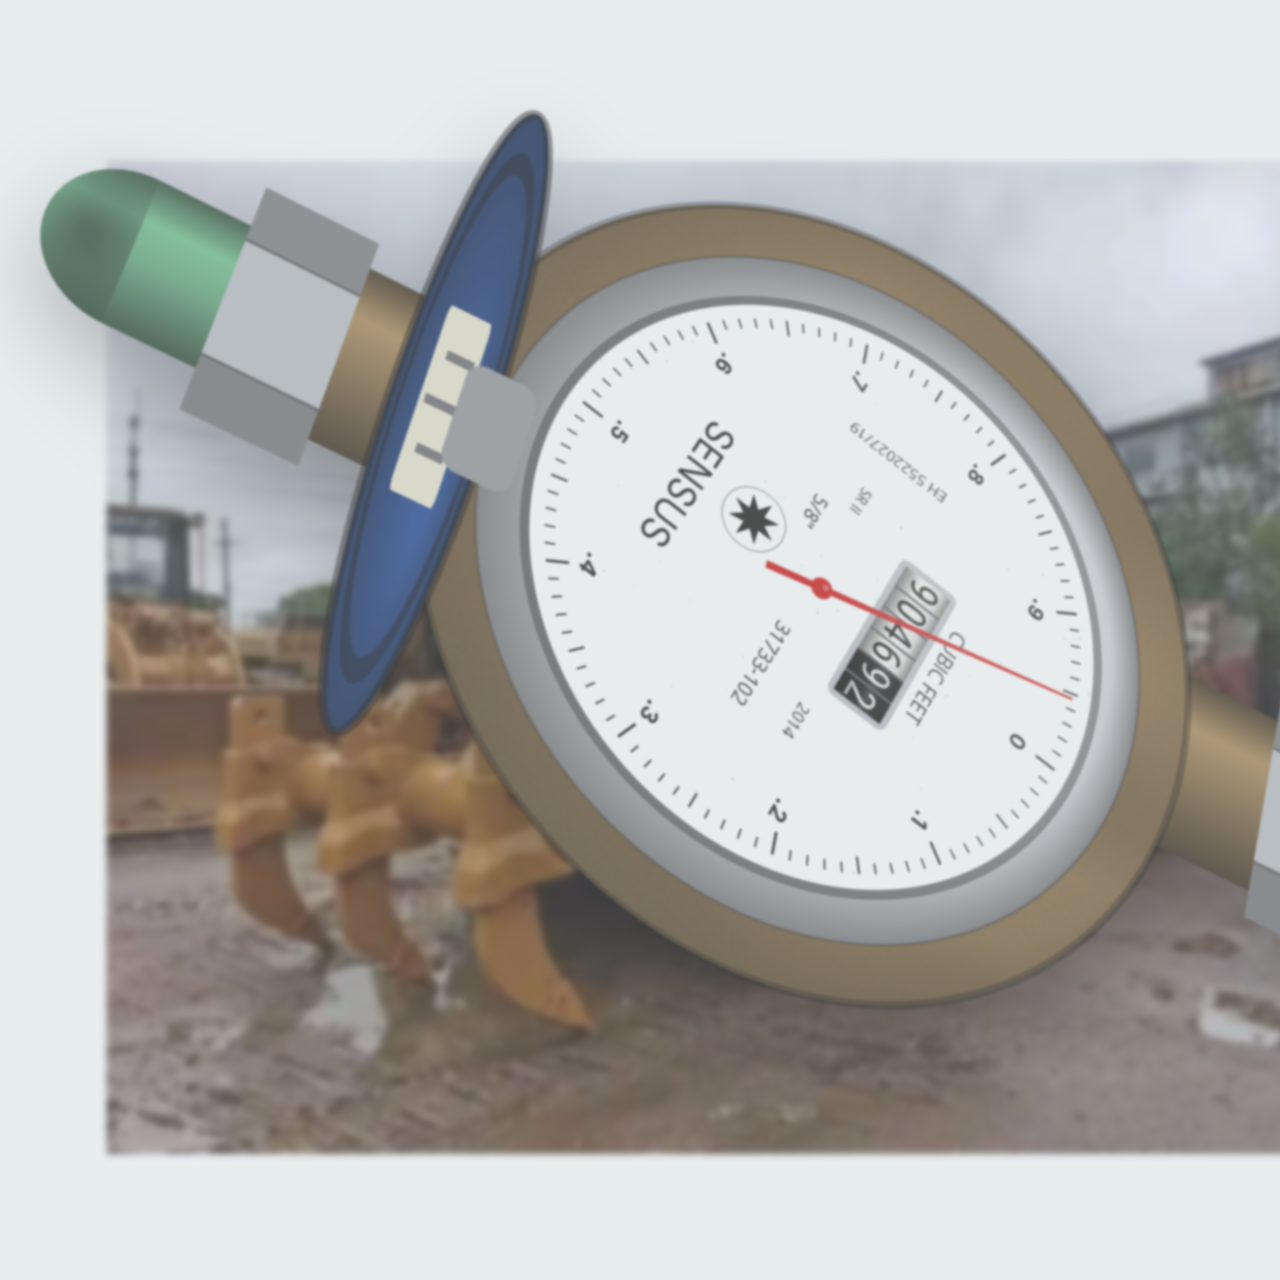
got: {"value": 904691.95, "unit": "ft³"}
